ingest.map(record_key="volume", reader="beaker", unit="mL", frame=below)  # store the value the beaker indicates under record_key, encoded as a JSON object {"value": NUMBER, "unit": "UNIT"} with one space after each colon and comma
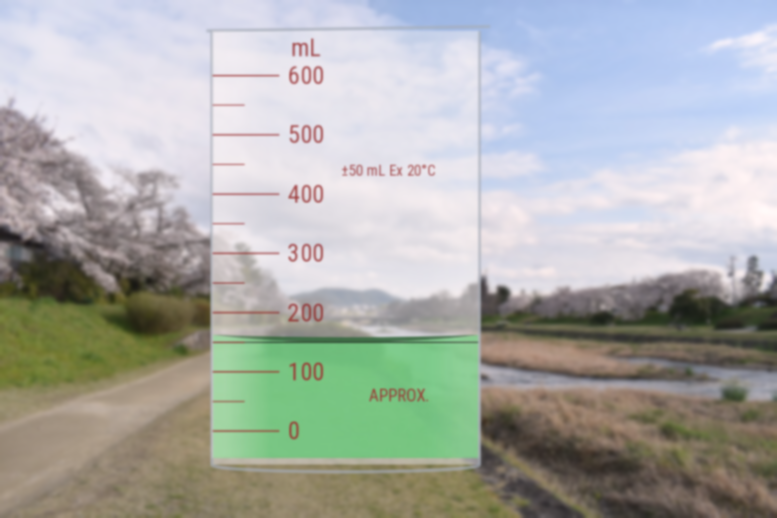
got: {"value": 150, "unit": "mL"}
